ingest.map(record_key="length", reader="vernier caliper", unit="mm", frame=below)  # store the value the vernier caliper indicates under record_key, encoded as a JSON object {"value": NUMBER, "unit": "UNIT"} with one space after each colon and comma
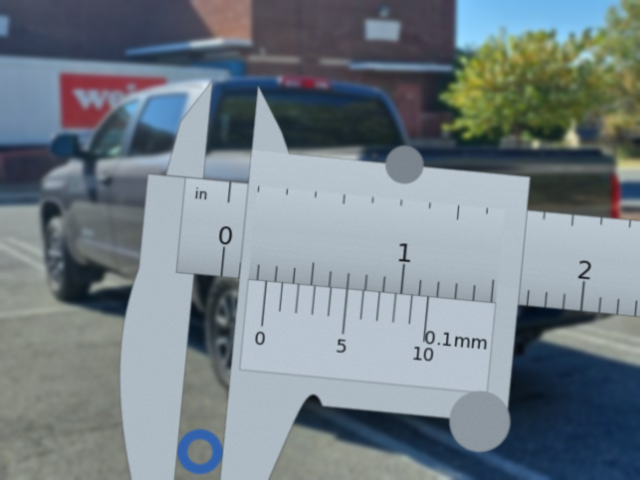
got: {"value": 2.5, "unit": "mm"}
